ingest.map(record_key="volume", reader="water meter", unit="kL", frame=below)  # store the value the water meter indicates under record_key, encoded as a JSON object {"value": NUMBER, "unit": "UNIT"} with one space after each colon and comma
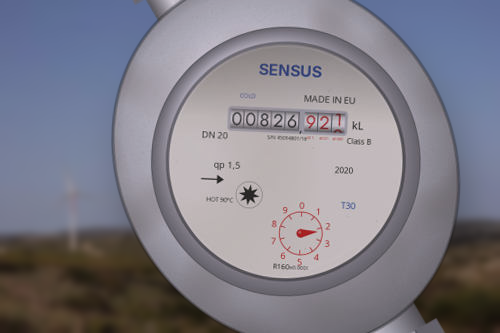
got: {"value": 826.9212, "unit": "kL"}
